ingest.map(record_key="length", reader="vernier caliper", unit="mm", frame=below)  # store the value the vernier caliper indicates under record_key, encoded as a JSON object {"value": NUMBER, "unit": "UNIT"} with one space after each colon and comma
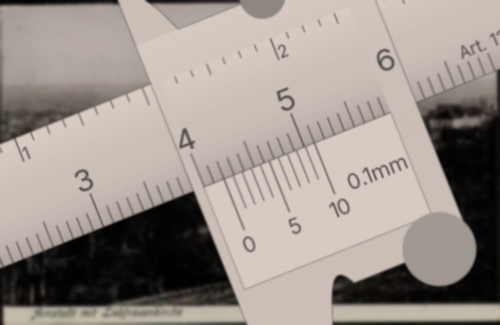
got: {"value": 42.0, "unit": "mm"}
